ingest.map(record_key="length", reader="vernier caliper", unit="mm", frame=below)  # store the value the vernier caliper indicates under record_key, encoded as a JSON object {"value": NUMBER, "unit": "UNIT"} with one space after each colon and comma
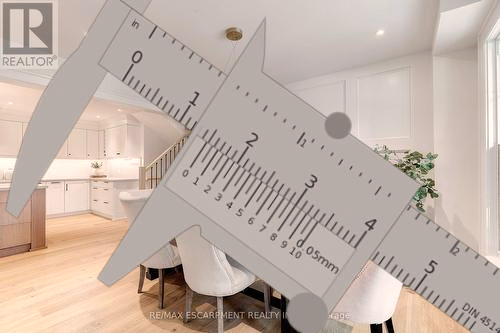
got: {"value": 14.8, "unit": "mm"}
